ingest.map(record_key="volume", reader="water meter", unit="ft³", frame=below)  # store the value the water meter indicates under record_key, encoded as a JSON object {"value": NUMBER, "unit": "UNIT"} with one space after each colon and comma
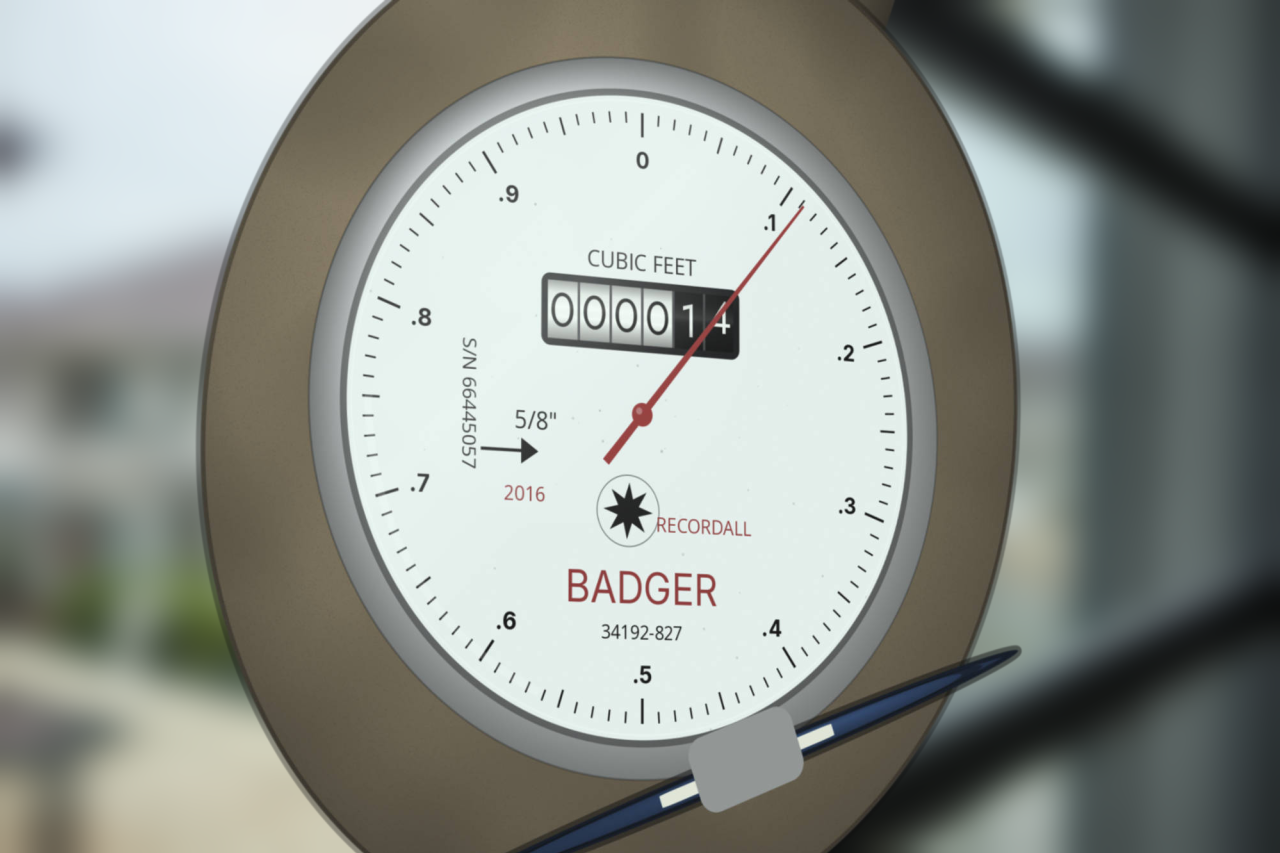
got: {"value": 14.11, "unit": "ft³"}
